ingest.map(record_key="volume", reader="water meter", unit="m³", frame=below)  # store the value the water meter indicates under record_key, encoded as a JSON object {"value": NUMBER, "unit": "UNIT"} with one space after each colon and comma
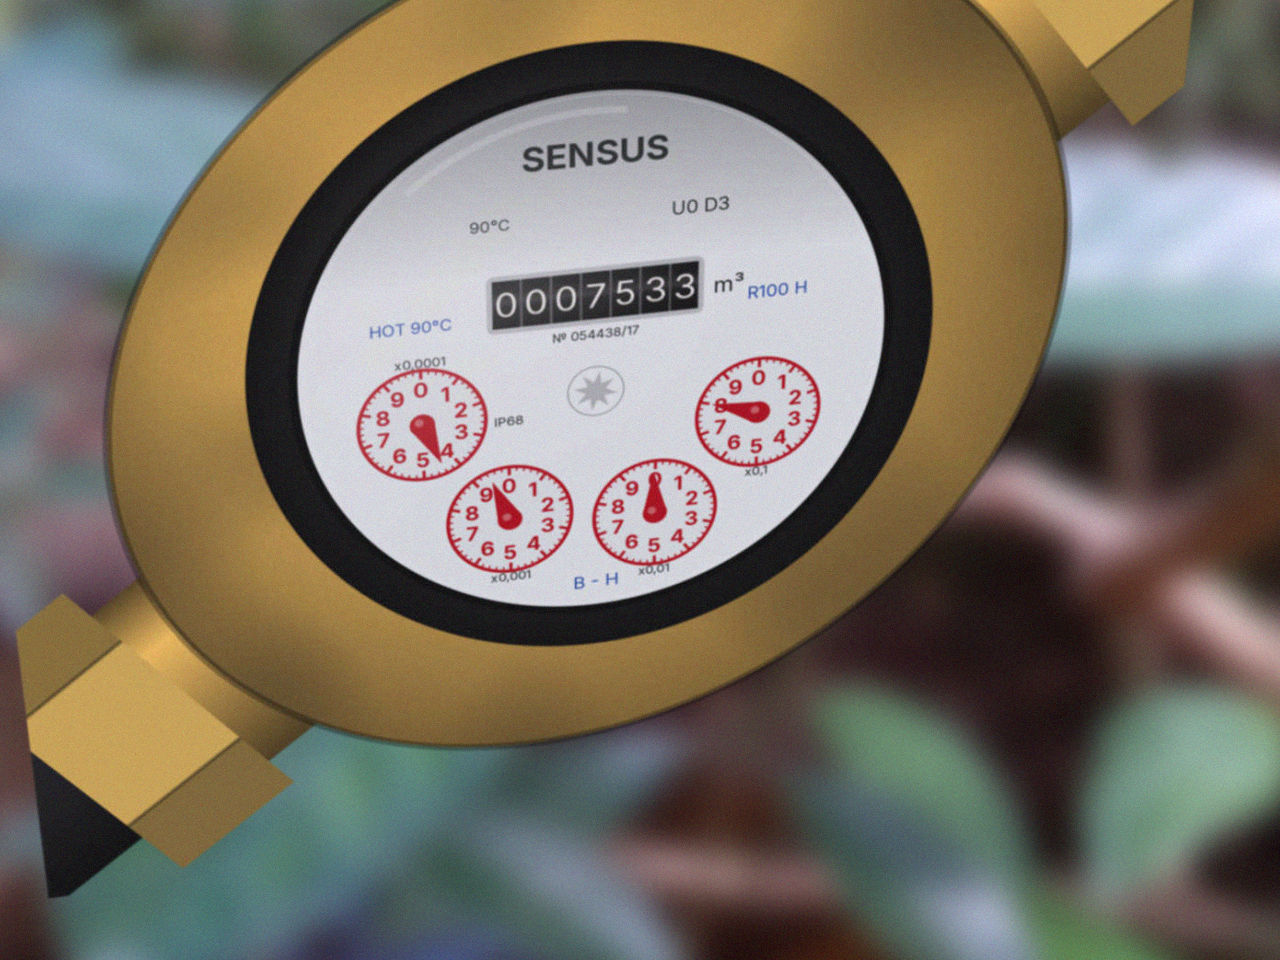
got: {"value": 7533.7994, "unit": "m³"}
